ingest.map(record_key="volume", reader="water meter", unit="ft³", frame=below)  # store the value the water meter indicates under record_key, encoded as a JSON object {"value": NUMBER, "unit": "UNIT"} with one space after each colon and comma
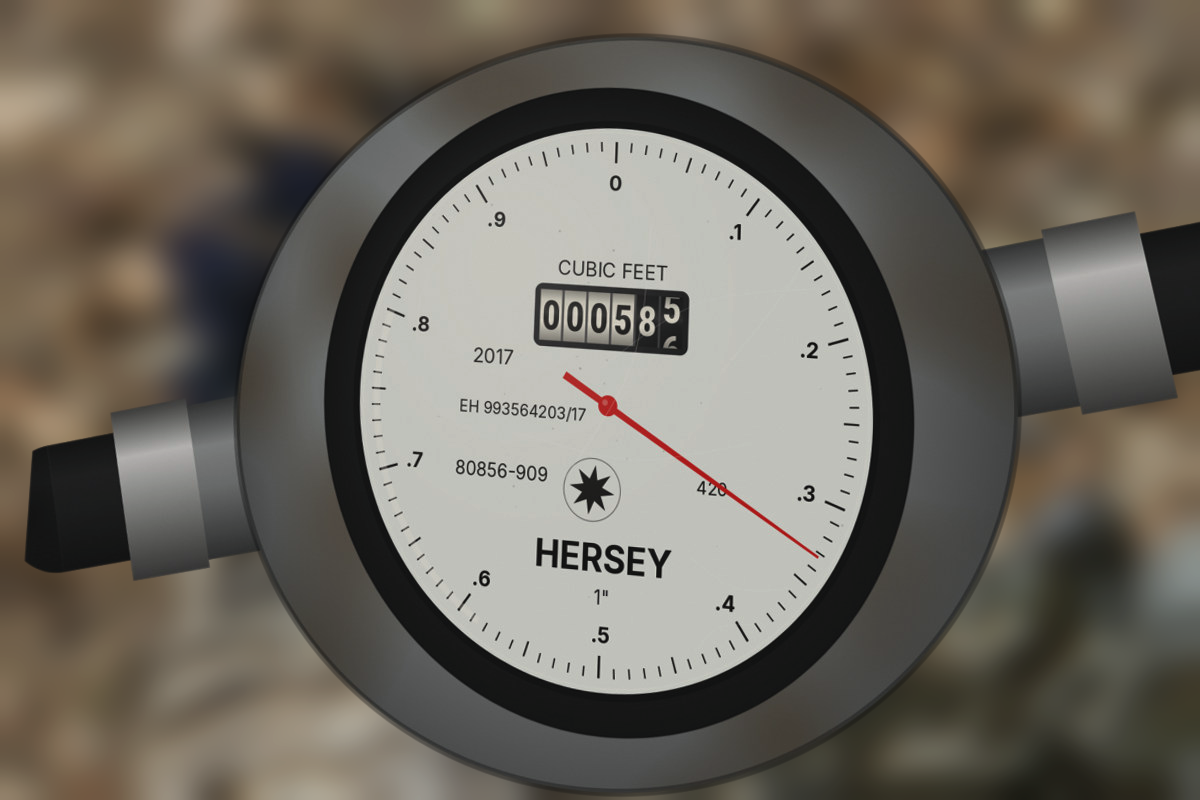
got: {"value": 585.33, "unit": "ft³"}
